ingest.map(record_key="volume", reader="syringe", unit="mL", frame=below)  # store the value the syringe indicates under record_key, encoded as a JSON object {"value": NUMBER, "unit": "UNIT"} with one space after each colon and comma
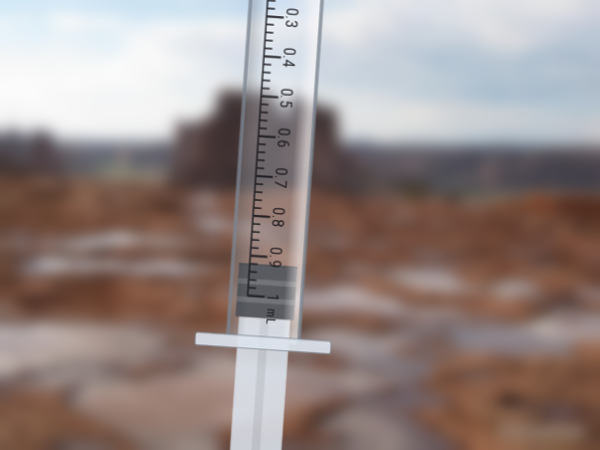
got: {"value": 0.92, "unit": "mL"}
